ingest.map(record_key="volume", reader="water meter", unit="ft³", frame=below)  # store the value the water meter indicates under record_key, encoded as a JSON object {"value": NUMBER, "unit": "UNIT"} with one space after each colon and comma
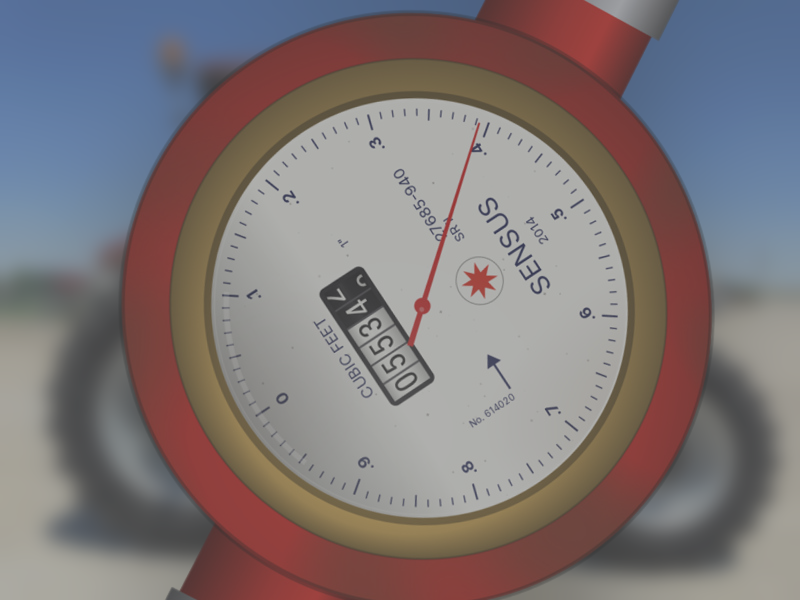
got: {"value": 55342.39, "unit": "ft³"}
